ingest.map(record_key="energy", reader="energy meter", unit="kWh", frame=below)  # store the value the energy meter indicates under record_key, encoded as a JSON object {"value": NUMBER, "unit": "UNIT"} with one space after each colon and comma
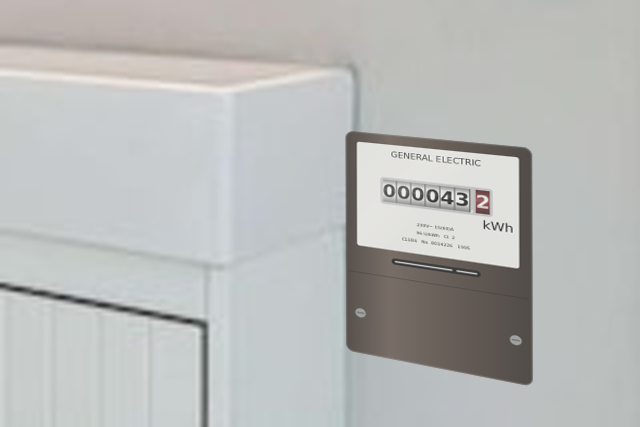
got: {"value": 43.2, "unit": "kWh"}
